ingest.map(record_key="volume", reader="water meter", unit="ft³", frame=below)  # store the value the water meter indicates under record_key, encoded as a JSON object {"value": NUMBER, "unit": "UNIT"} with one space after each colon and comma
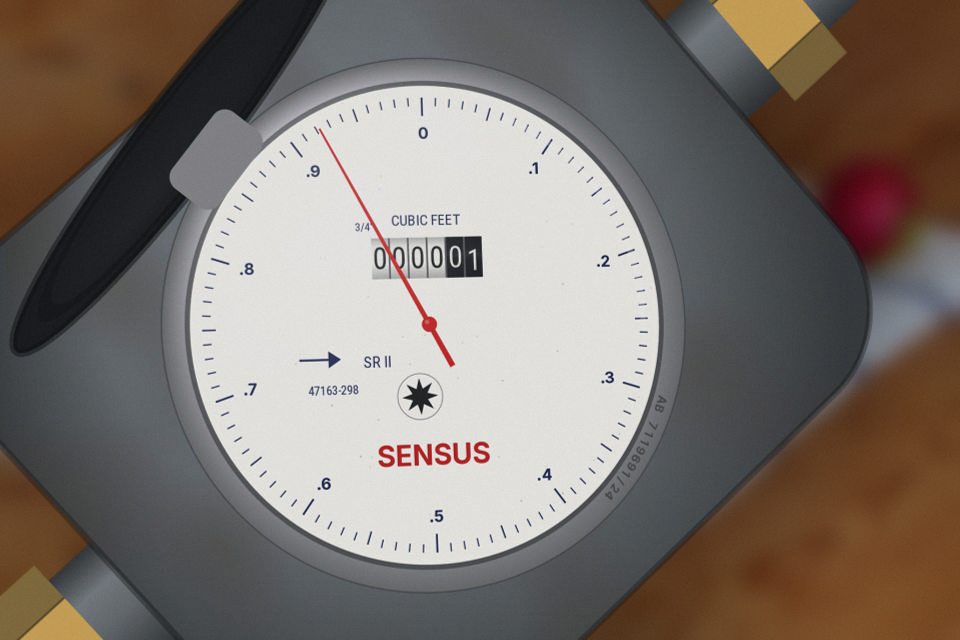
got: {"value": 0.92, "unit": "ft³"}
